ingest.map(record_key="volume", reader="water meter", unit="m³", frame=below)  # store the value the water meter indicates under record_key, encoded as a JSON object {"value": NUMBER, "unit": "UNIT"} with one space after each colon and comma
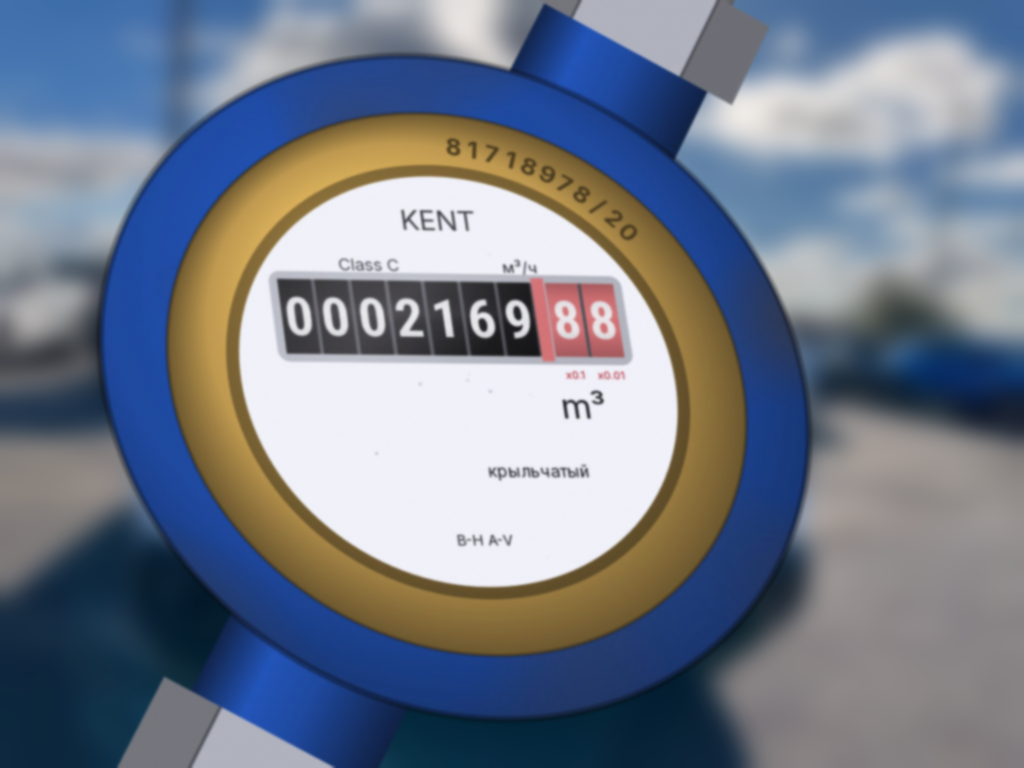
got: {"value": 2169.88, "unit": "m³"}
